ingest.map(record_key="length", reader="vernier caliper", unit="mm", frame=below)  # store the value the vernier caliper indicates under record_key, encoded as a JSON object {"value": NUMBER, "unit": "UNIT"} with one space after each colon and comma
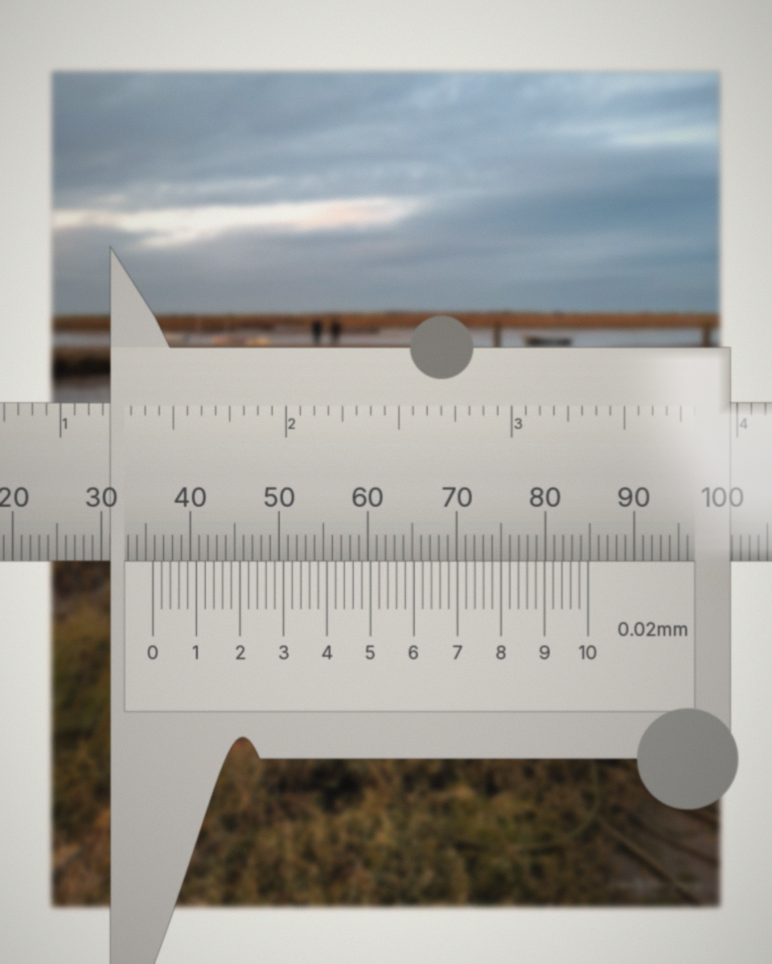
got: {"value": 35.8, "unit": "mm"}
